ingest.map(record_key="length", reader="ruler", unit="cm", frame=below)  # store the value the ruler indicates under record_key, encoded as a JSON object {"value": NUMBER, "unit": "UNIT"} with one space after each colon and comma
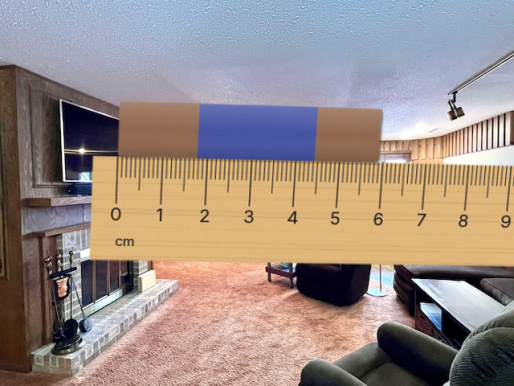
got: {"value": 5.9, "unit": "cm"}
